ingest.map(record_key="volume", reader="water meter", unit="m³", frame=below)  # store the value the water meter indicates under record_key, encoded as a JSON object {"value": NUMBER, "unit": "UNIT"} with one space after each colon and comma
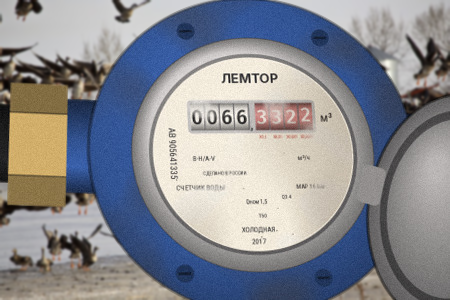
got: {"value": 66.3322, "unit": "m³"}
